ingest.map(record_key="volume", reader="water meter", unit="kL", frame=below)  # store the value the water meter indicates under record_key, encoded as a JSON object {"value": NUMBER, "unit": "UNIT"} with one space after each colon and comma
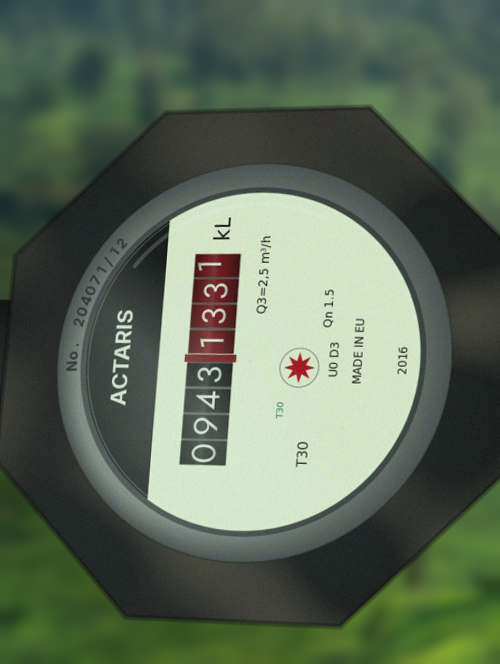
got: {"value": 943.1331, "unit": "kL"}
